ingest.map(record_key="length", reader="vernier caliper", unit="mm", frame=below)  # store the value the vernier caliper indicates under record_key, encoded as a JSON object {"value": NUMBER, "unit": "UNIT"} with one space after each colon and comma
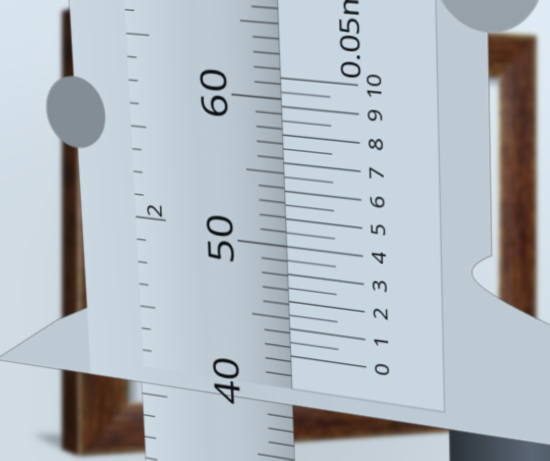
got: {"value": 42.4, "unit": "mm"}
